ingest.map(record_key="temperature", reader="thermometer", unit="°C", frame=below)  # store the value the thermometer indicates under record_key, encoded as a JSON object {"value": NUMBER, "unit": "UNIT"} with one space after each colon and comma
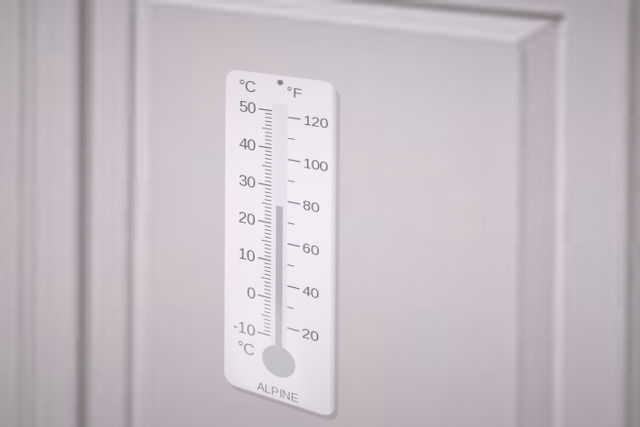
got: {"value": 25, "unit": "°C"}
